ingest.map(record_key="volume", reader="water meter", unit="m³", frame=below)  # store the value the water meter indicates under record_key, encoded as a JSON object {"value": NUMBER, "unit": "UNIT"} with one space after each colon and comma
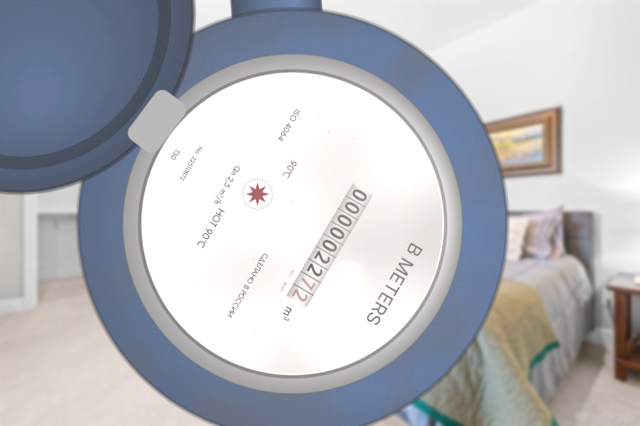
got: {"value": 22.72, "unit": "m³"}
